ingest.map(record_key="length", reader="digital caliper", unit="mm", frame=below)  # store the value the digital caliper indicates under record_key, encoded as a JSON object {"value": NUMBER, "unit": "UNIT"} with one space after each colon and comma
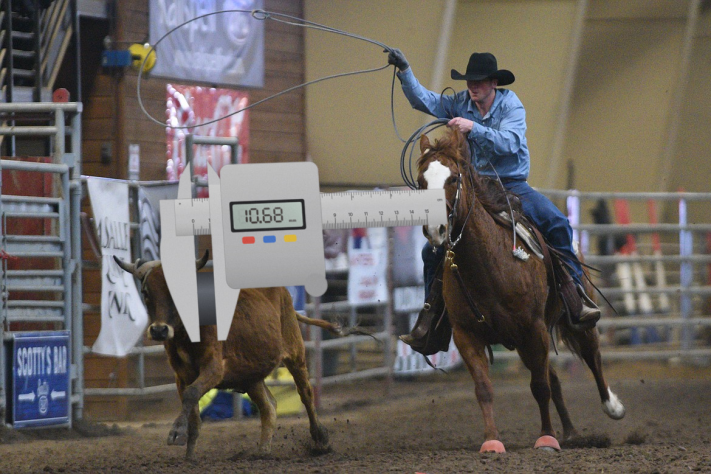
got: {"value": 10.68, "unit": "mm"}
